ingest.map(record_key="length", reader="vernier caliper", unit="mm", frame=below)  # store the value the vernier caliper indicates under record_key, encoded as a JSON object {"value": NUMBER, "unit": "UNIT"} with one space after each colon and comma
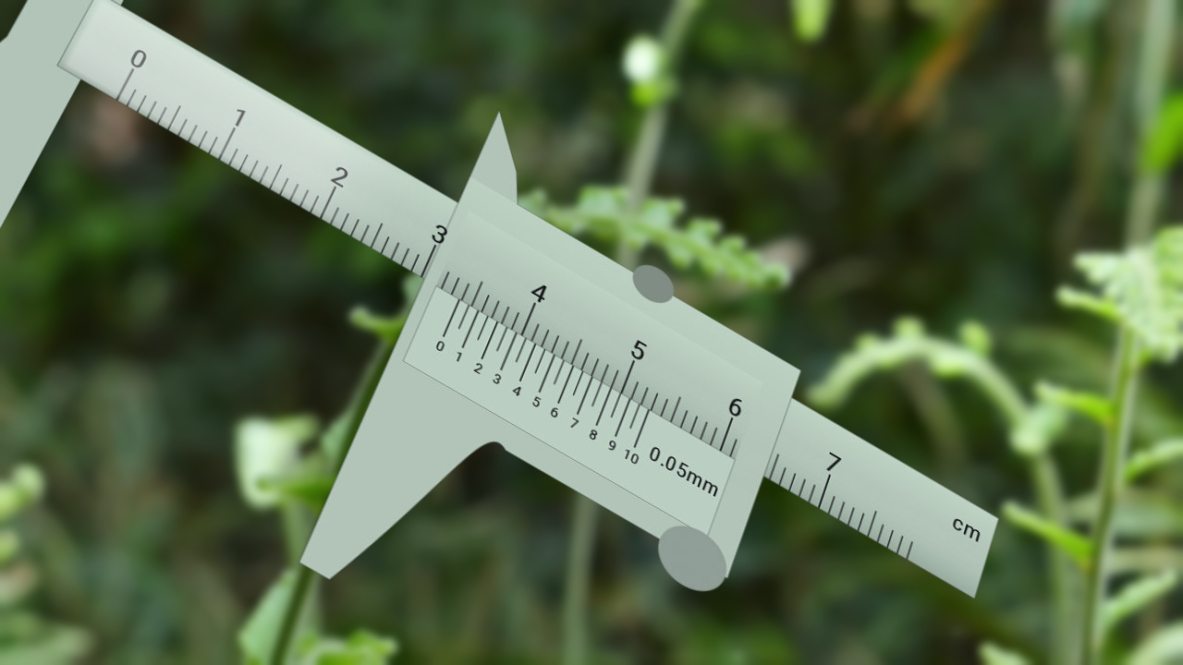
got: {"value": 33.8, "unit": "mm"}
